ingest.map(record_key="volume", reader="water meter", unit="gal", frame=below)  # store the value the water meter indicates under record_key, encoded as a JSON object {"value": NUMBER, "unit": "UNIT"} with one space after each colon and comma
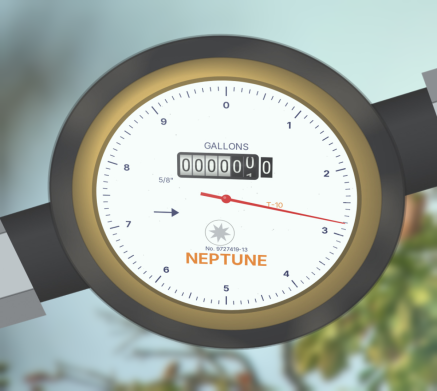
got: {"value": 2.8, "unit": "gal"}
